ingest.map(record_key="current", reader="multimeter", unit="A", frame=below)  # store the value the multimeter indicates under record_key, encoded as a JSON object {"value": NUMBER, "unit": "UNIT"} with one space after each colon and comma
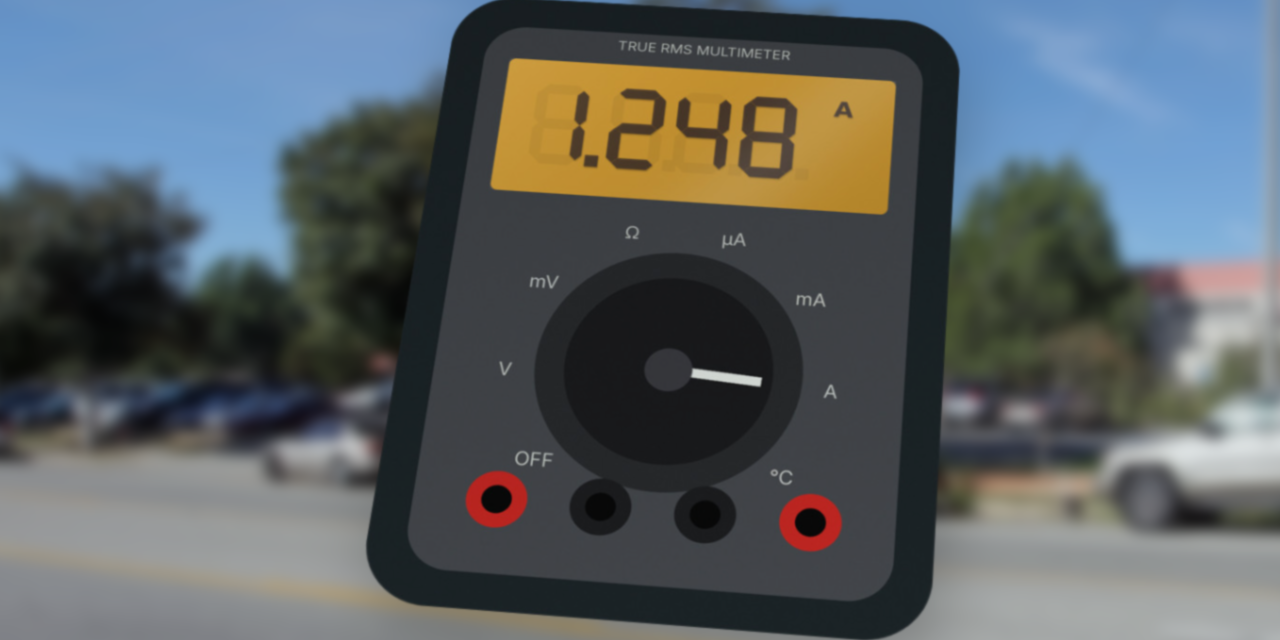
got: {"value": 1.248, "unit": "A"}
